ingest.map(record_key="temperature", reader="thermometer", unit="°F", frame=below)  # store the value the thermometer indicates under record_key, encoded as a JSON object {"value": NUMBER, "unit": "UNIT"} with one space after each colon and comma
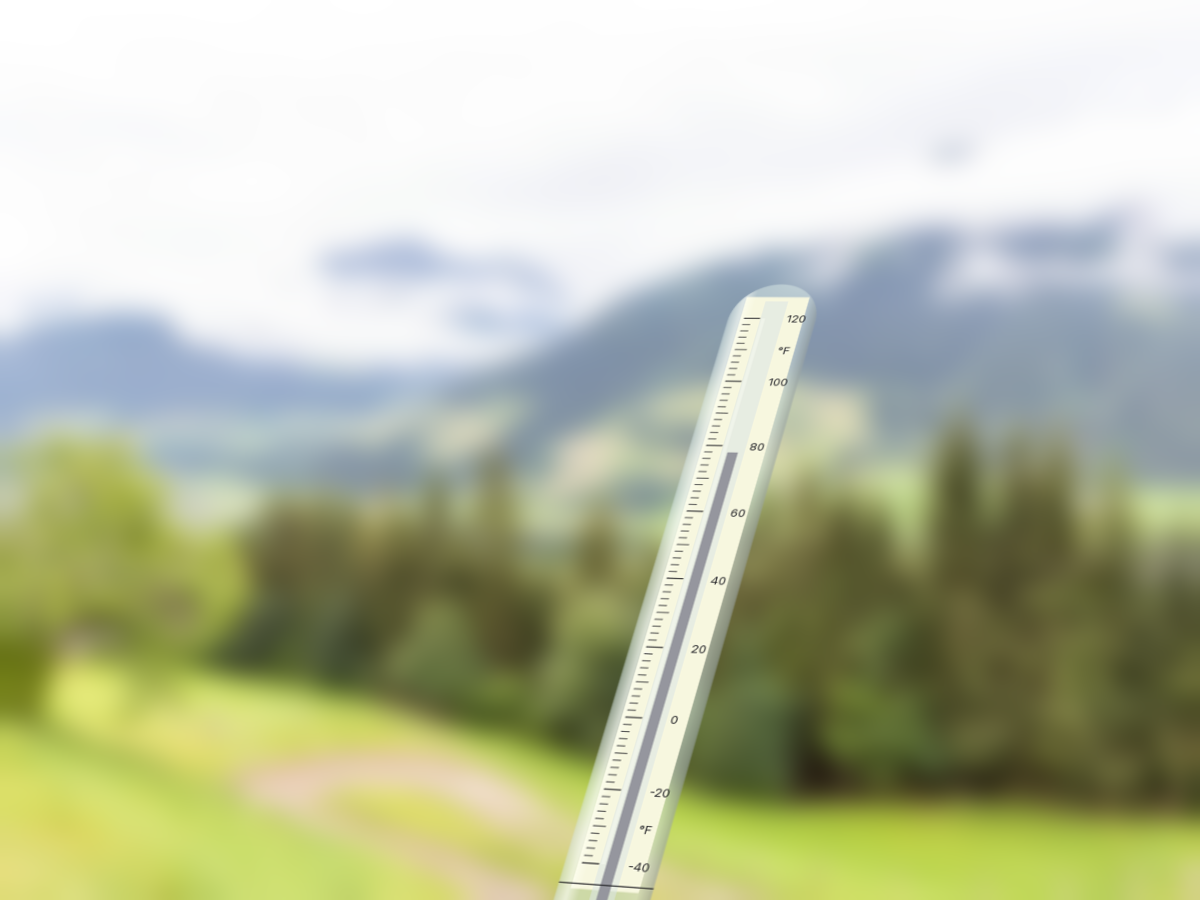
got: {"value": 78, "unit": "°F"}
